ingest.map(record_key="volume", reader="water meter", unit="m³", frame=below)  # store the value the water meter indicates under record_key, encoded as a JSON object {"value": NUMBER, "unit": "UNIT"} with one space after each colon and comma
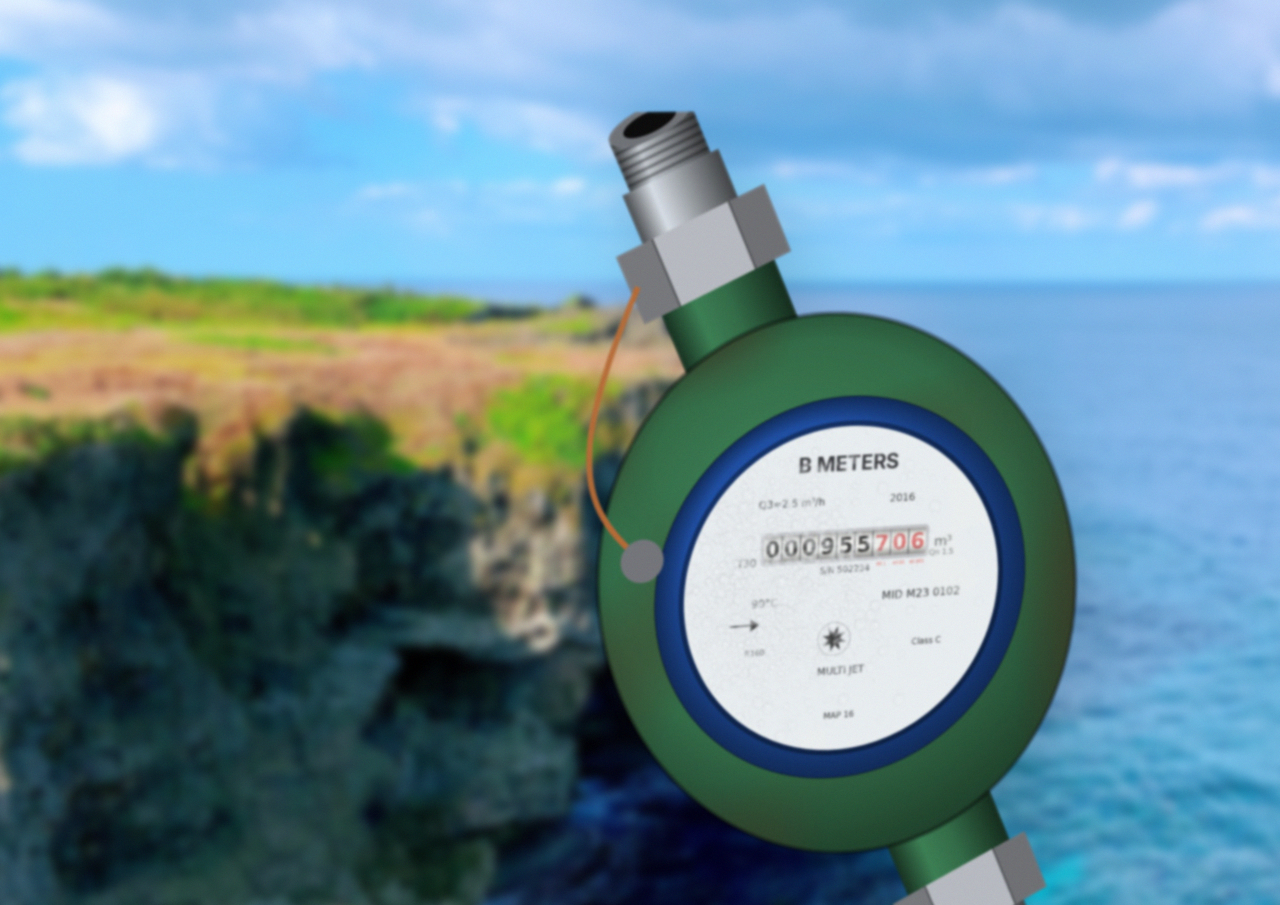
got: {"value": 955.706, "unit": "m³"}
